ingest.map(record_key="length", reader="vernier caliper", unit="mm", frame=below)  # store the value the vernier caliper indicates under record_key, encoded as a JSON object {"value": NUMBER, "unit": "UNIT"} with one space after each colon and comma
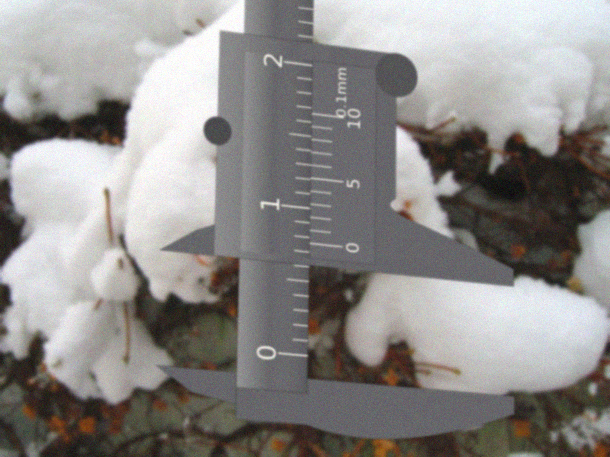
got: {"value": 7.6, "unit": "mm"}
